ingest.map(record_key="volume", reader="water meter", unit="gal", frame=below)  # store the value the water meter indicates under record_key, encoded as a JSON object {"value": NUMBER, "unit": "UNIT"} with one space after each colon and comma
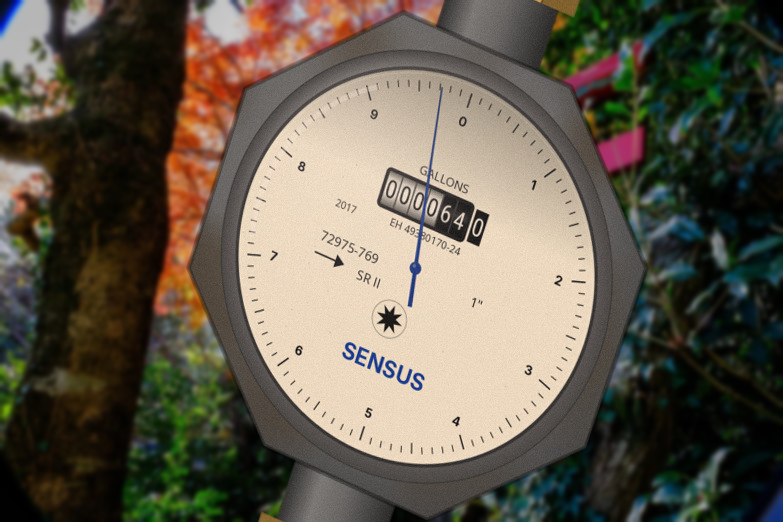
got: {"value": 639.7, "unit": "gal"}
